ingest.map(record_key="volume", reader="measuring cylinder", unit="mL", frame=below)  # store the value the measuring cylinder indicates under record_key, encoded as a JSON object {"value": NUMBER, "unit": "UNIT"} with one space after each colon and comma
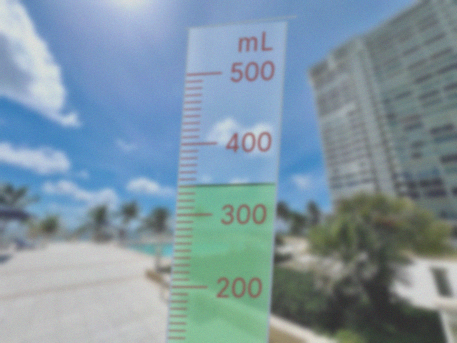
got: {"value": 340, "unit": "mL"}
